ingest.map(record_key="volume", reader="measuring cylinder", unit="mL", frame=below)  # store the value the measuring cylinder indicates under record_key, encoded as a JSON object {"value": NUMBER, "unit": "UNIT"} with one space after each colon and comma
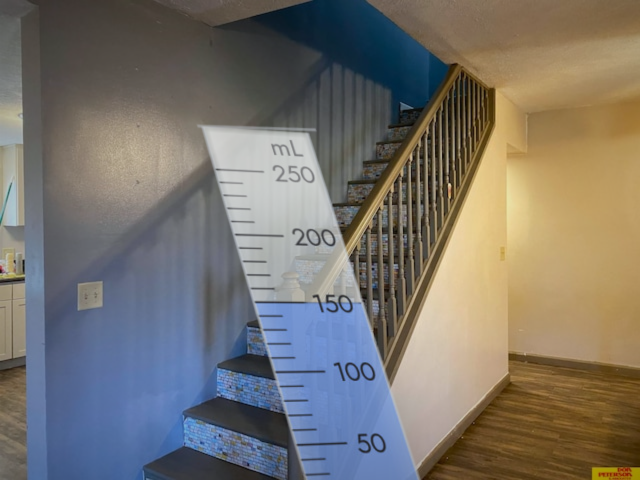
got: {"value": 150, "unit": "mL"}
